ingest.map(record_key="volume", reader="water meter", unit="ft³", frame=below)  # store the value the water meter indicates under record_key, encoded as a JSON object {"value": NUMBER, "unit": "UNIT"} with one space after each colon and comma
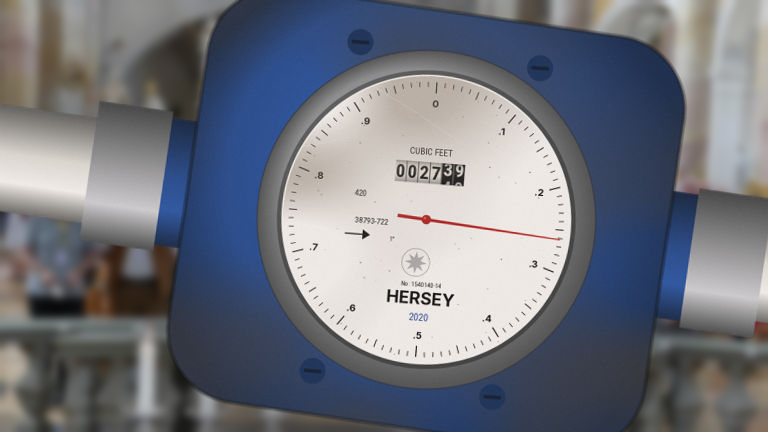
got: {"value": 2739.26, "unit": "ft³"}
